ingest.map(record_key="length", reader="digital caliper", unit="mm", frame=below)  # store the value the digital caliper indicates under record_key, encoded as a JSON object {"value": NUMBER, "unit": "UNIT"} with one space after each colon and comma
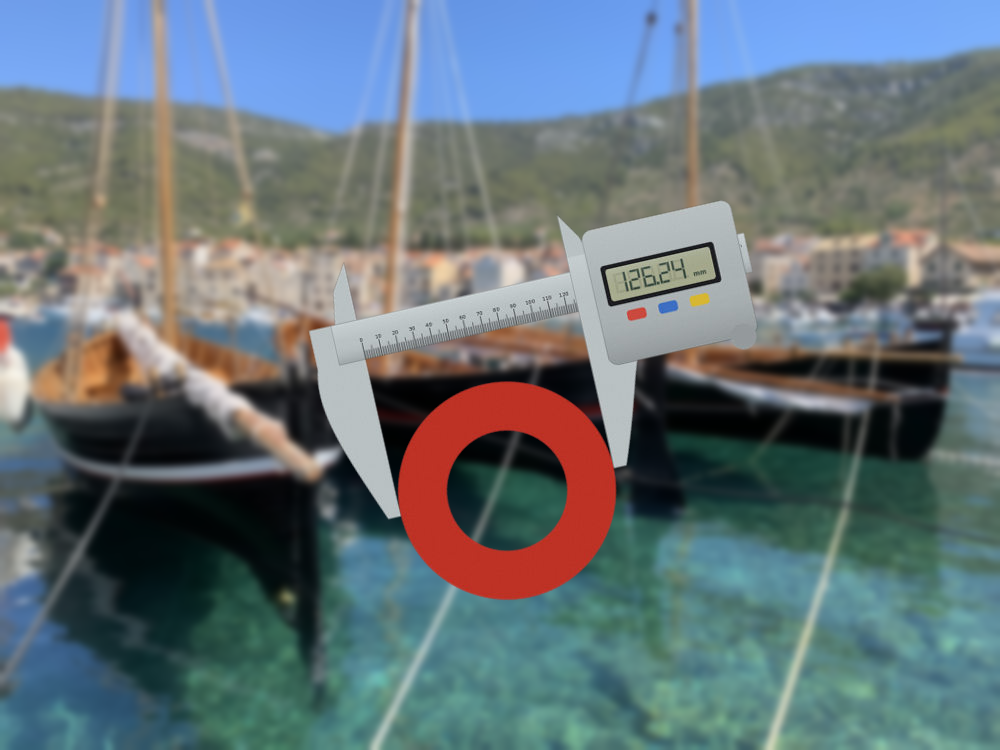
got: {"value": 126.24, "unit": "mm"}
